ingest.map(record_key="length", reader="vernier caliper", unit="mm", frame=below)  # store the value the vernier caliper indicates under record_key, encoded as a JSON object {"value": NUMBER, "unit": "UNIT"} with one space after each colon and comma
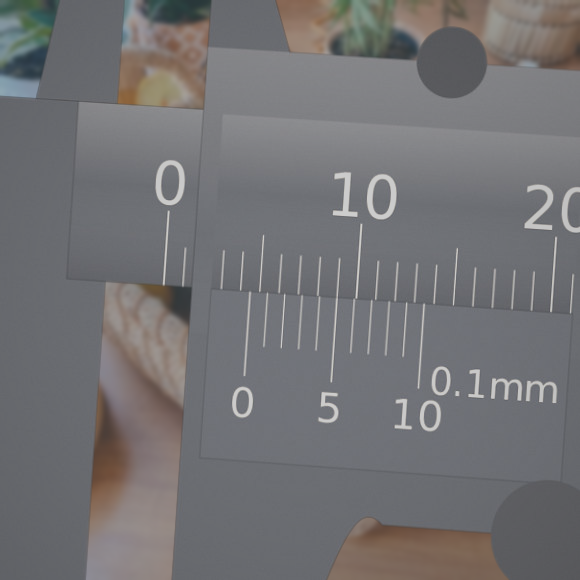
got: {"value": 4.5, "unit": "mm"}
